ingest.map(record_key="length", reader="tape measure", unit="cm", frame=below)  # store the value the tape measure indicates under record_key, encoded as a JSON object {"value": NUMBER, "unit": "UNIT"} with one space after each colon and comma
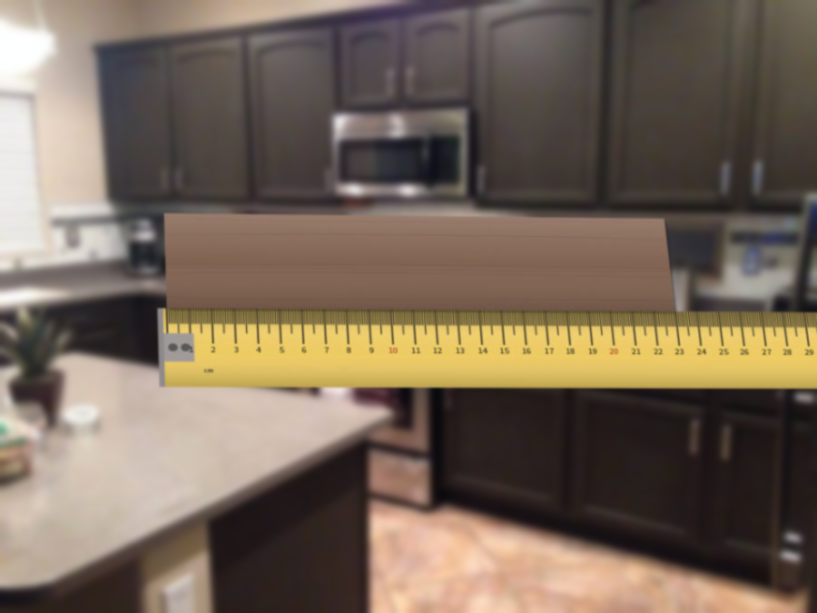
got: {"value": 23, "unit": "cm"}
